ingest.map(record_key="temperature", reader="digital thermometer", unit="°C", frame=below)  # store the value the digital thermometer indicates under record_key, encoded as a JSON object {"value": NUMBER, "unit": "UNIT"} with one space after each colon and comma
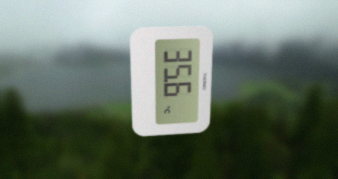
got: {"value": 35.6, "unit": "°C"}
